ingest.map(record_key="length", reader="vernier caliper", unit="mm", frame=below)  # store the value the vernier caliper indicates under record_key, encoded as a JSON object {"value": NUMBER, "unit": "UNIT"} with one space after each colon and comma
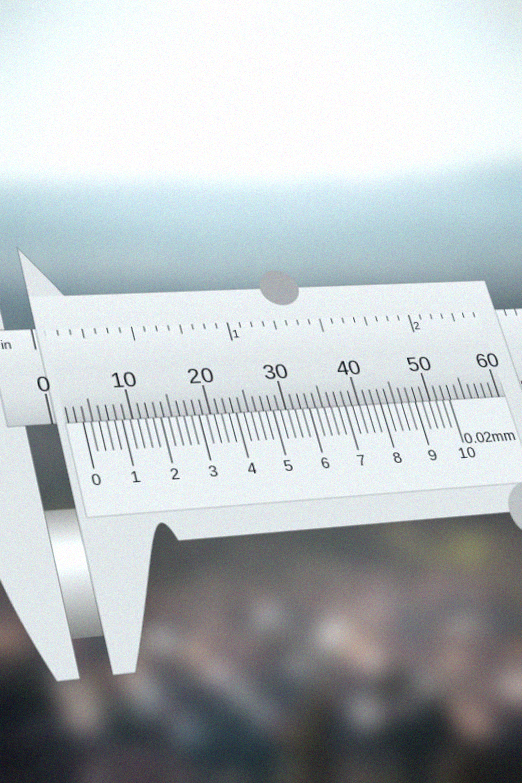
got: {"value": 3.8, "unit": "mm"}
